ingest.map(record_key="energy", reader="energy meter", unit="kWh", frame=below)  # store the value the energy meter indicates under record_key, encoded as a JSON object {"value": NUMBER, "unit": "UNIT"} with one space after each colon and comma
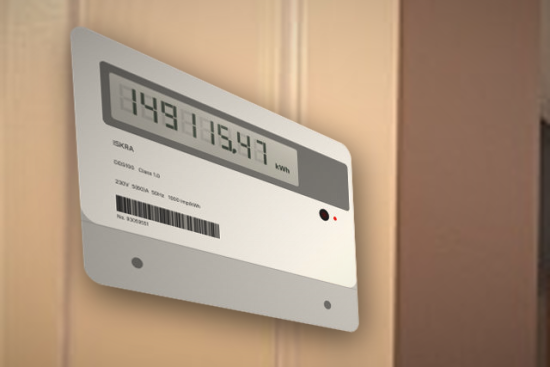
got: {"value": 149115.47, "unit": "kWh"}
